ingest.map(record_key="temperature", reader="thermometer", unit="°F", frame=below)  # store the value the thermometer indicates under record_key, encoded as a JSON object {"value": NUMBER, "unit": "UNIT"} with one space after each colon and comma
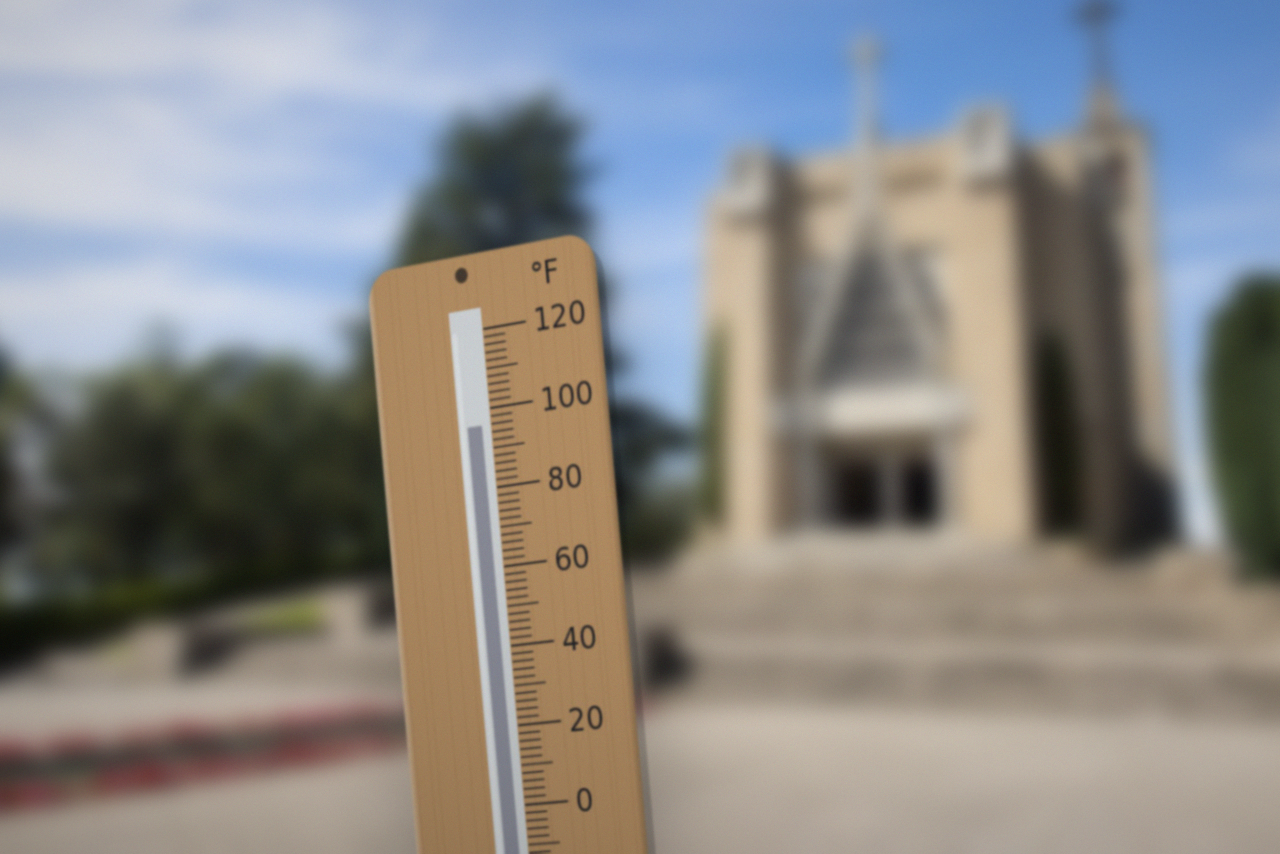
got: {"value": 96, "unit": "°F"}
